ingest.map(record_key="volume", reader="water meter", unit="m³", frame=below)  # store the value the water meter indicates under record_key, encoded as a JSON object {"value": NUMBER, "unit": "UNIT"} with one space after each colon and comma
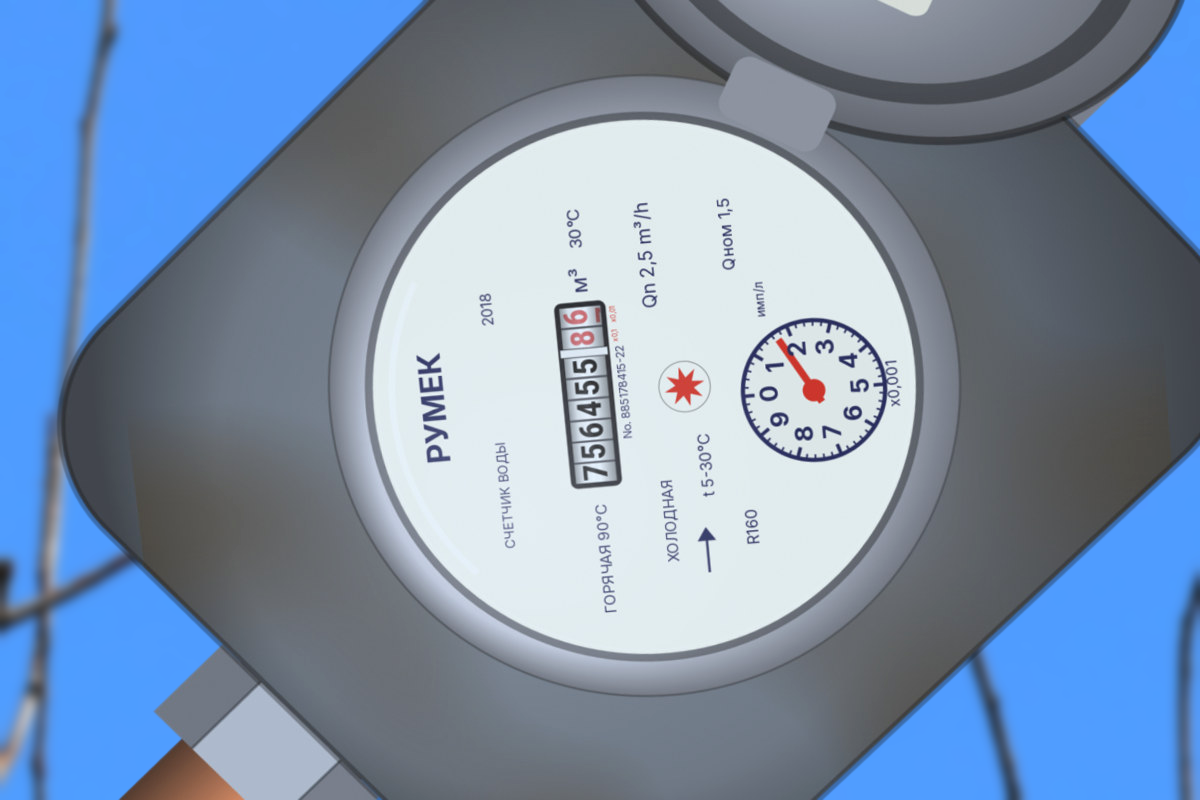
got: {"value": 756455.861, "unit": "m³"}
